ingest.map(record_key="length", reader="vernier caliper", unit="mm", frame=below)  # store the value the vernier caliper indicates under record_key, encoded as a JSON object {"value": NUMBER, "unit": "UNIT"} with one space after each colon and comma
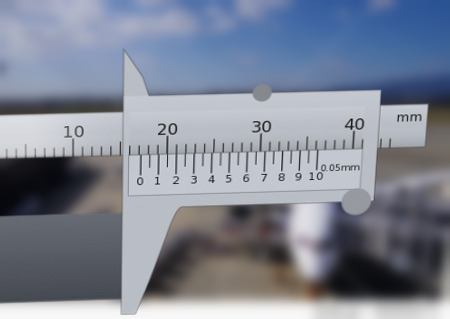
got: {"value": 17.2, "unit": "mm"}
